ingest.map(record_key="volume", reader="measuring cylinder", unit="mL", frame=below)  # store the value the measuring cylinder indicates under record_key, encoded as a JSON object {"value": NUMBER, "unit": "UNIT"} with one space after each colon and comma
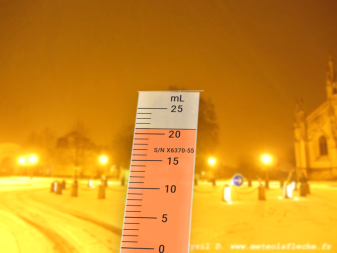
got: {"value": 21, "unit": "mL"}
